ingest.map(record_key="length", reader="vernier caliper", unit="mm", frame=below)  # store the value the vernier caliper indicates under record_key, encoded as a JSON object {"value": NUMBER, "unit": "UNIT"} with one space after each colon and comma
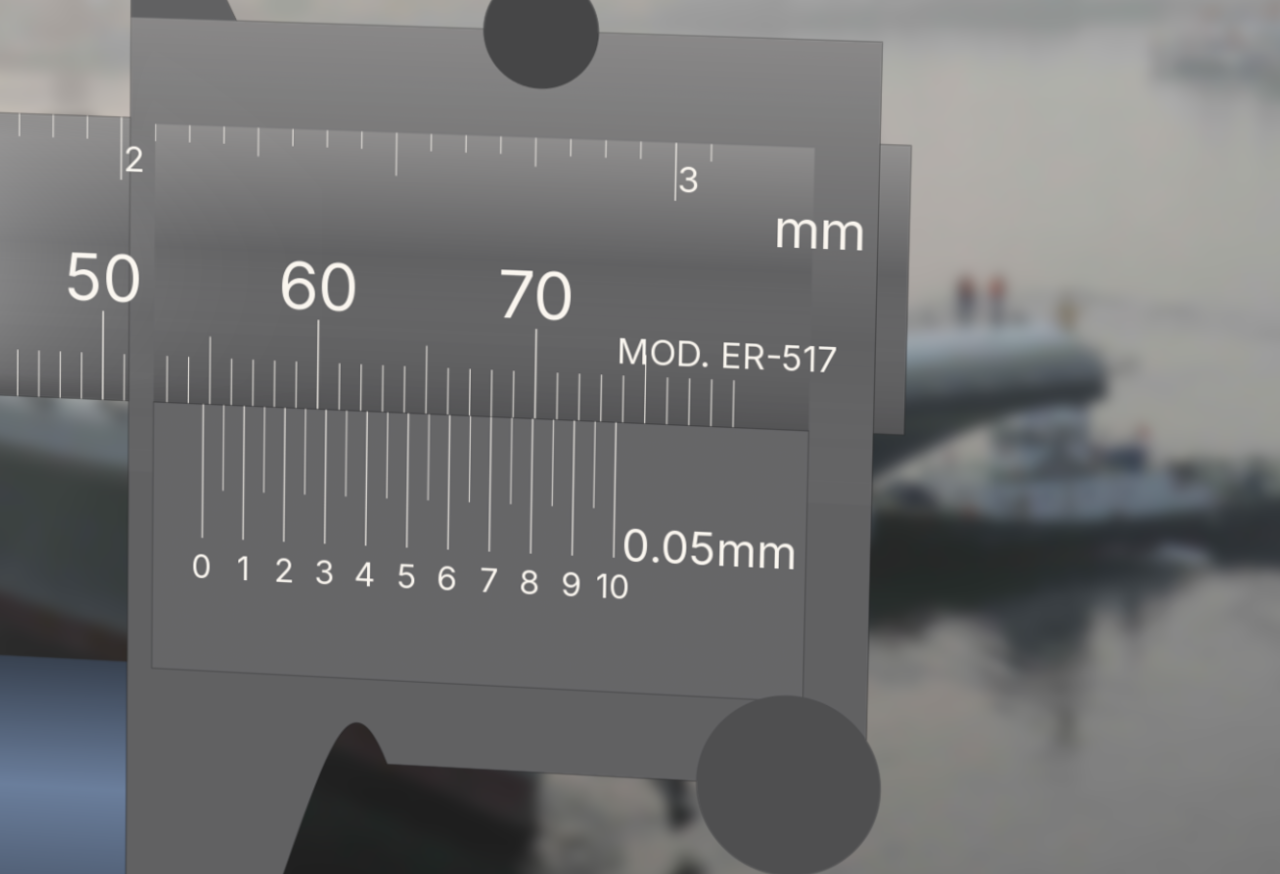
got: {"value": 54.7, "unit": "mm"}
